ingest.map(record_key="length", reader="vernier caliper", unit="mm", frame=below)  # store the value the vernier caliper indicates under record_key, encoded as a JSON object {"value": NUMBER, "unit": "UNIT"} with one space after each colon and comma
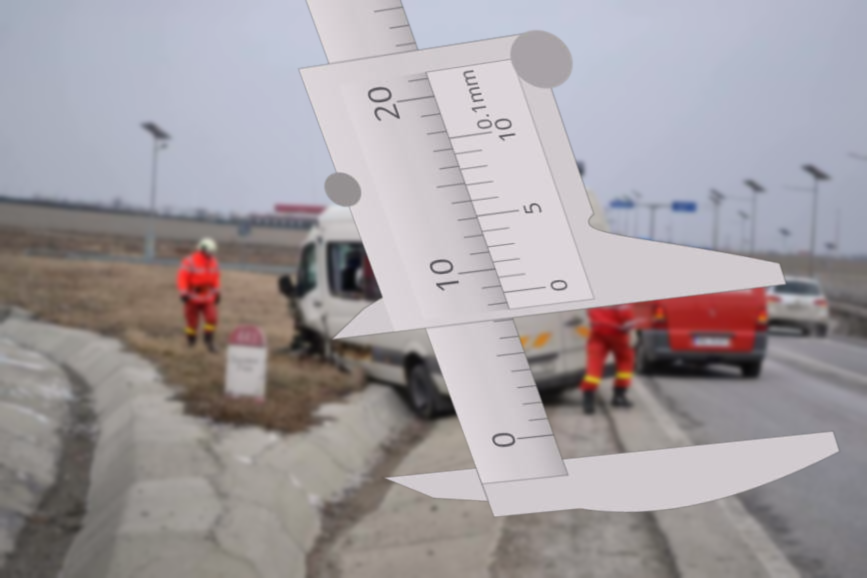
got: {"value": 8.6, "unit": "mm"}
